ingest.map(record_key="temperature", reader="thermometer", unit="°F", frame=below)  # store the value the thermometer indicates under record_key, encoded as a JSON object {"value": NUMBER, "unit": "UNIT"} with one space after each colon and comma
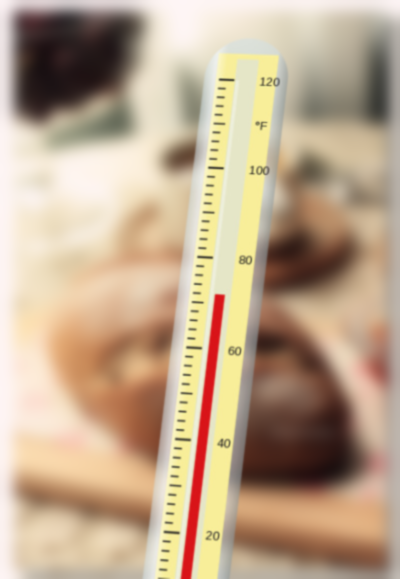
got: {"value": 72, "unit": "°F"}
